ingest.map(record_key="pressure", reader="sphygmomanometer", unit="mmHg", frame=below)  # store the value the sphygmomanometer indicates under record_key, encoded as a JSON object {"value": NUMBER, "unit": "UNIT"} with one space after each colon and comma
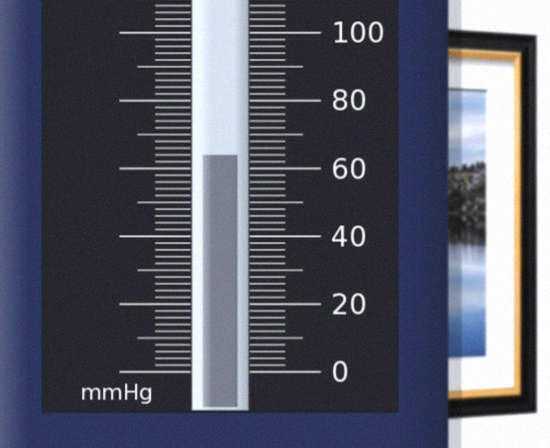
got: {"value": 64, "unit": "mmHg"}
